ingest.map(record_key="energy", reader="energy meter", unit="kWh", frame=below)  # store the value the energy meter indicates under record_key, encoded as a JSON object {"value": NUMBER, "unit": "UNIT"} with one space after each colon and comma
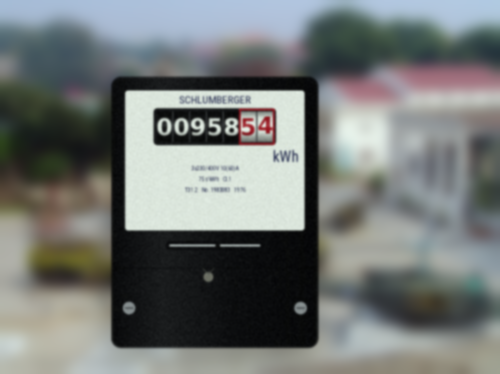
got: {"value": 958.54, "unit": "kWh"}
